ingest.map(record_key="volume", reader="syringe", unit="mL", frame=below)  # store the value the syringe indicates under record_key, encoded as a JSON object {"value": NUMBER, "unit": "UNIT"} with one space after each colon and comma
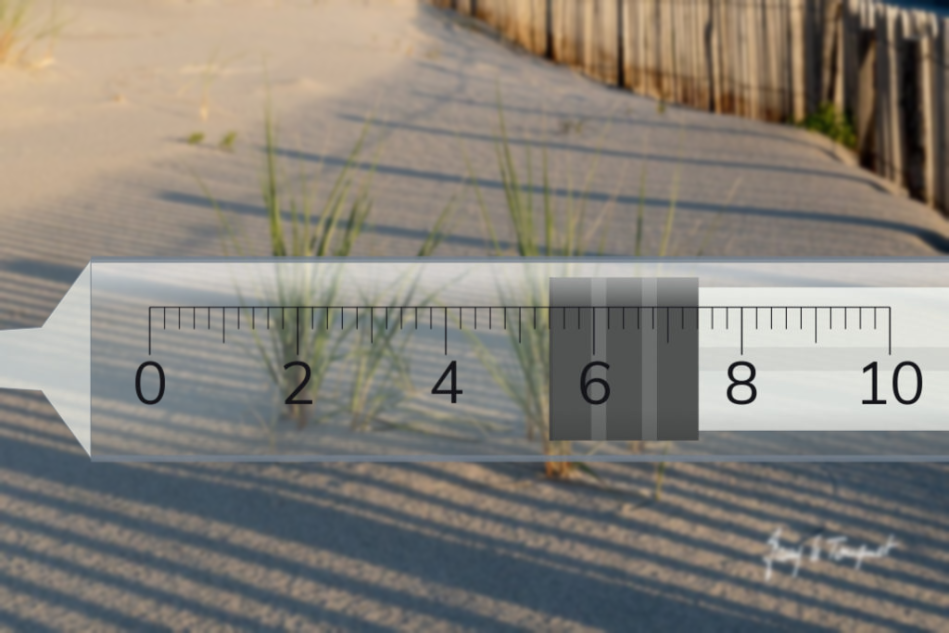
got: {"value": 5.4, "unit": "mL"}
